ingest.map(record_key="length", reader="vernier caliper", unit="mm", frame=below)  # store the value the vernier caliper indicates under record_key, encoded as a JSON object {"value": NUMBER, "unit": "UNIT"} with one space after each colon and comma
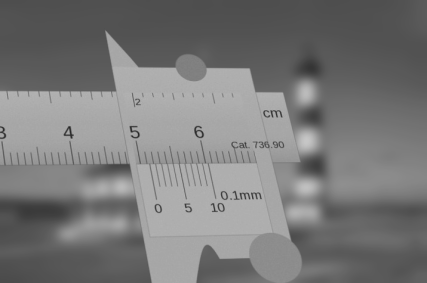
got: {"value": 51.4, "unit": "mm"}
